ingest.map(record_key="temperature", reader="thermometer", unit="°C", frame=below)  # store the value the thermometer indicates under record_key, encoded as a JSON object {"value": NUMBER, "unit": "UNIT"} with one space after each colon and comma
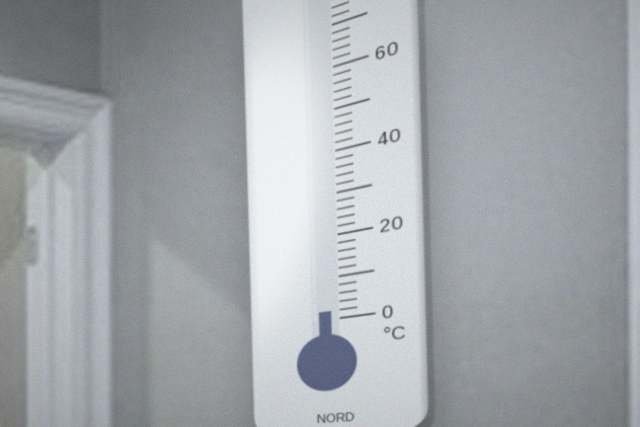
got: {"value": 2, "unit": "°C"}
